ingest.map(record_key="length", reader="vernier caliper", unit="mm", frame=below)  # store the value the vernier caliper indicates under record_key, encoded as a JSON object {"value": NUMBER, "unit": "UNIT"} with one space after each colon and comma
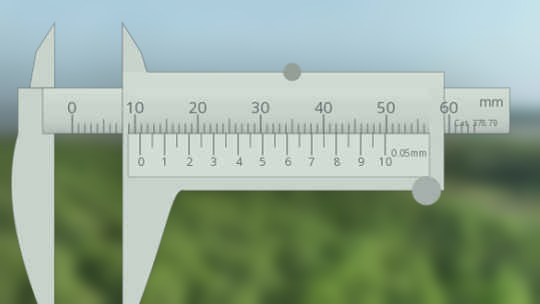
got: {"value": 10.8, "unit": "mm"}
